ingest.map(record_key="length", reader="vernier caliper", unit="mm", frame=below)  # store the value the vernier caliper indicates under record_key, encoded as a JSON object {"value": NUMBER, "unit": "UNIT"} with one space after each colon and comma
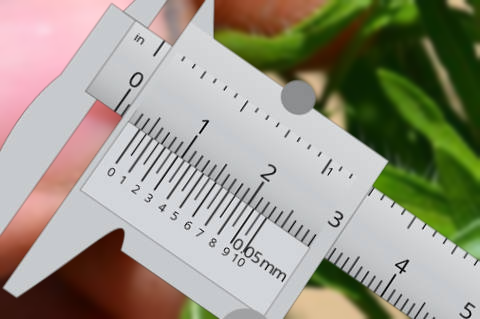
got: {"value": 3.8, "unit": "mm"}
